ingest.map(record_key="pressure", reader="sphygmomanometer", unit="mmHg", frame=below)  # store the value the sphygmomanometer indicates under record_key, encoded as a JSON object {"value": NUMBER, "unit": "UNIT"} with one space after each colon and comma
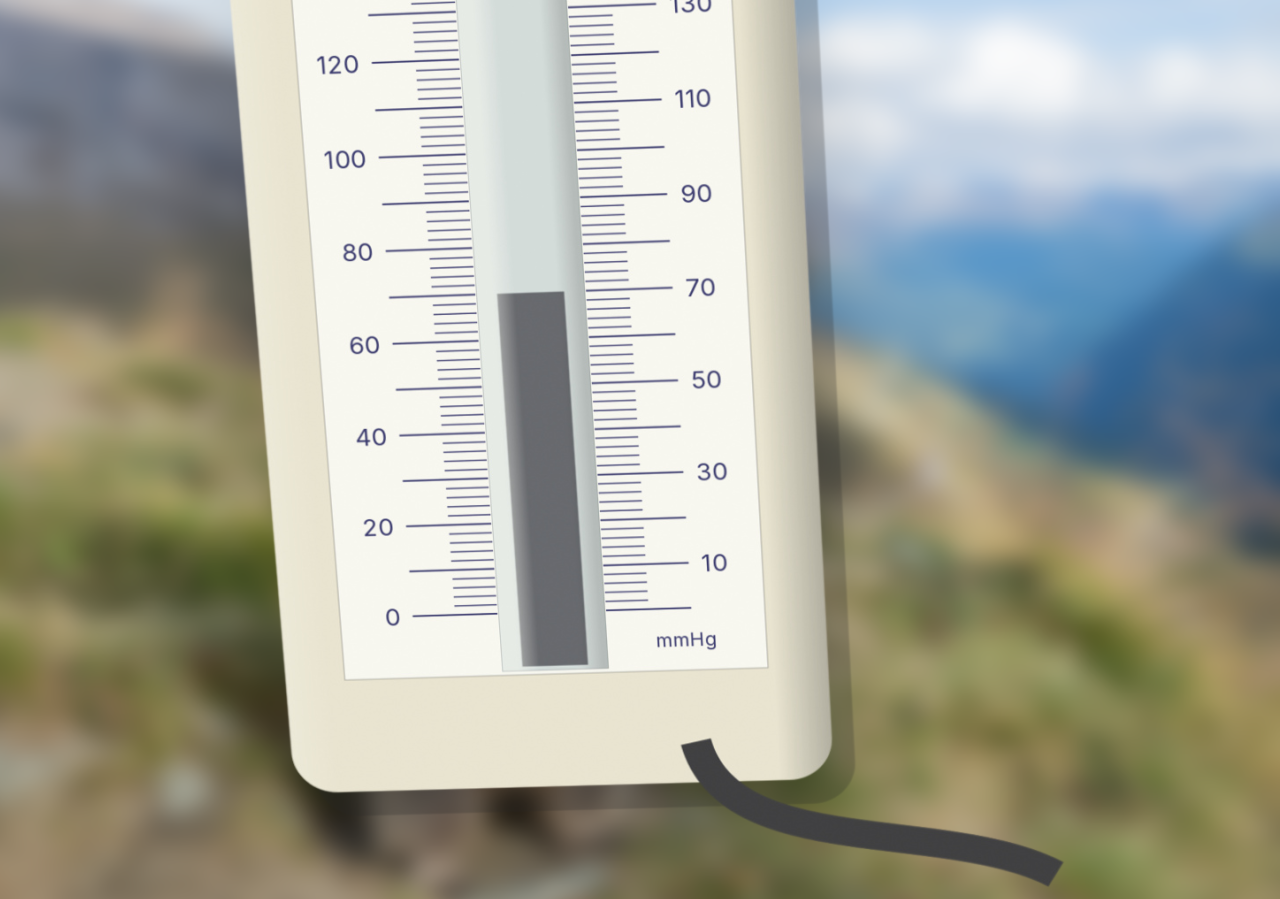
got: {"value": 70, "unit": "mmHg"}
